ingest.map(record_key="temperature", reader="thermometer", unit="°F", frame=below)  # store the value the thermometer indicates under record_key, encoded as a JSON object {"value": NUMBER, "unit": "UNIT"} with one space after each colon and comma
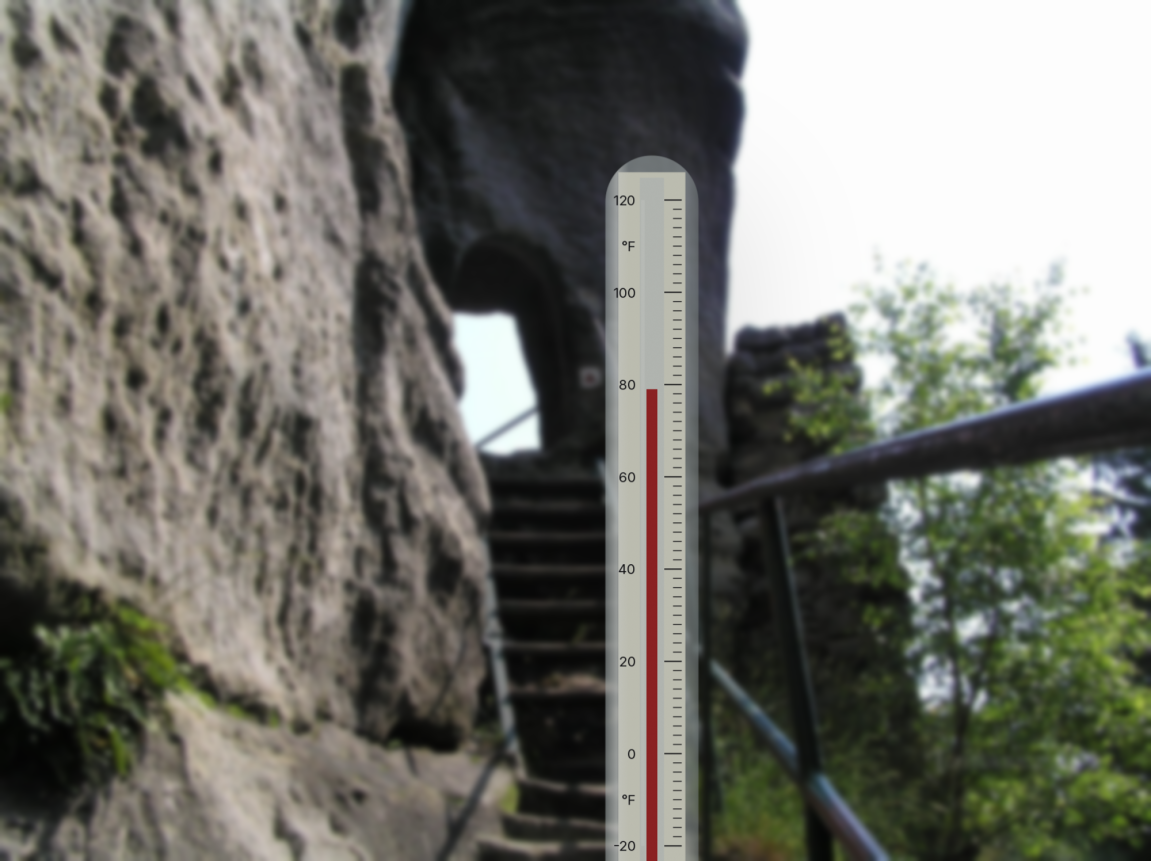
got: {"value": 79, "unit": "°F"}
